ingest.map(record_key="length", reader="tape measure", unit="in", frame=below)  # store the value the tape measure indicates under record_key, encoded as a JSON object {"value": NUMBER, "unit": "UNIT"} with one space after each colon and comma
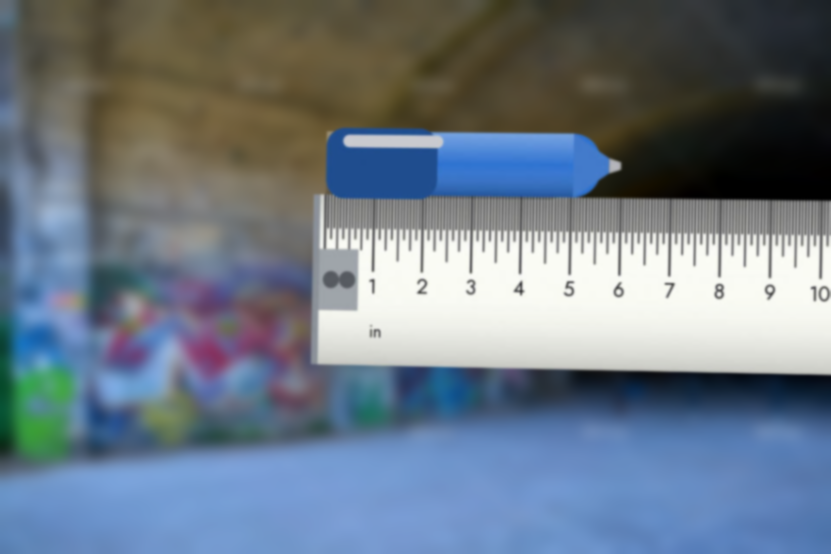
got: {"value": 6, "unit": "in"}
